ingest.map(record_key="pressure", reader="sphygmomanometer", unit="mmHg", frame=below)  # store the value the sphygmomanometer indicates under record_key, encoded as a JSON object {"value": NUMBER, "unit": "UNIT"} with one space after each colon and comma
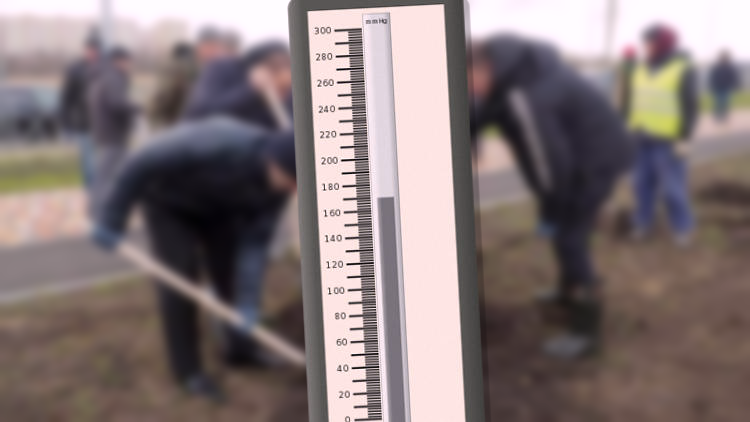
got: {"value": 170, "unit": "mmHg"}
